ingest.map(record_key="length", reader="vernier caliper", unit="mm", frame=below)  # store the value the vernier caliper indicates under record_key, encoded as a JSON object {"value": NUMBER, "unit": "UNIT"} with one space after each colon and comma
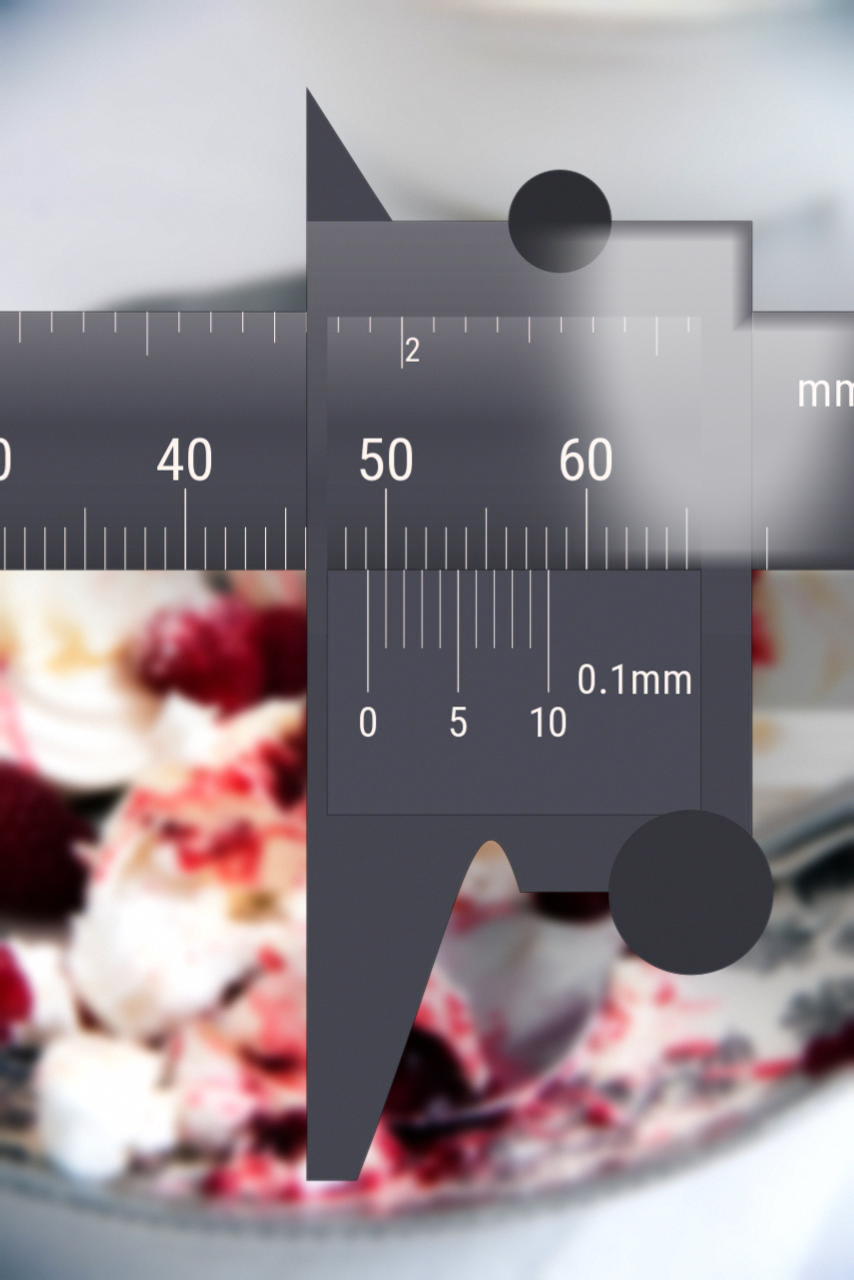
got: {"value": 49.1, "unit": "mm"}
